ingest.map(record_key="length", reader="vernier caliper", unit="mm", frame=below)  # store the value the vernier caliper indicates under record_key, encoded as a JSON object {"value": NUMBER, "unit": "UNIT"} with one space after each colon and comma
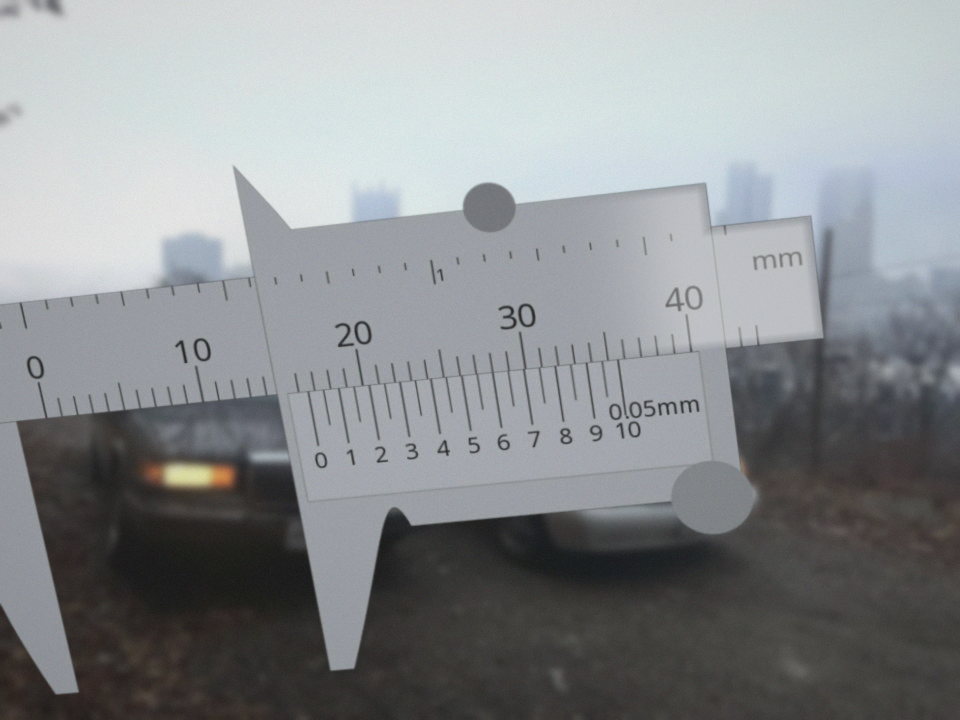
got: {"value": 16.6, "unit": "mm"}
